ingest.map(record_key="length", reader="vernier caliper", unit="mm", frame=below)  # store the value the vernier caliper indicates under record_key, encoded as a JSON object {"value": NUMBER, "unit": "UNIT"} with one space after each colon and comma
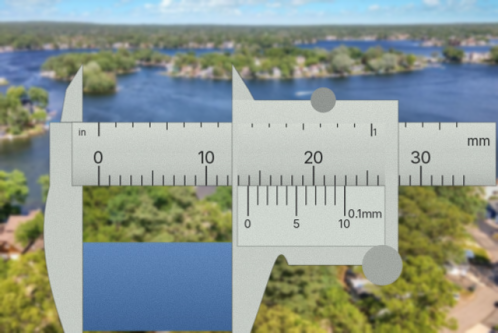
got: {"value": 13.9, "unit": "mm"}
